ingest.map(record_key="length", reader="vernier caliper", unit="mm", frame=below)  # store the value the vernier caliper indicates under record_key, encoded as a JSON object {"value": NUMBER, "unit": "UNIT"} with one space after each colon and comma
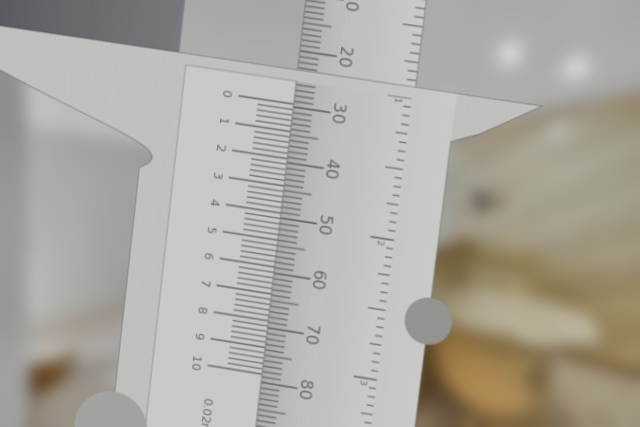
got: {"value": 29.5, "unit": "mm"}
